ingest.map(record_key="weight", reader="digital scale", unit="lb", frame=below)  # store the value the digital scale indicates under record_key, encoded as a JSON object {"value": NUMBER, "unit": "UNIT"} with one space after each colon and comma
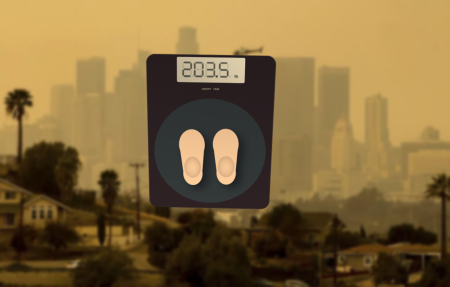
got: {"value": 203.5, "unit": "lb"}
